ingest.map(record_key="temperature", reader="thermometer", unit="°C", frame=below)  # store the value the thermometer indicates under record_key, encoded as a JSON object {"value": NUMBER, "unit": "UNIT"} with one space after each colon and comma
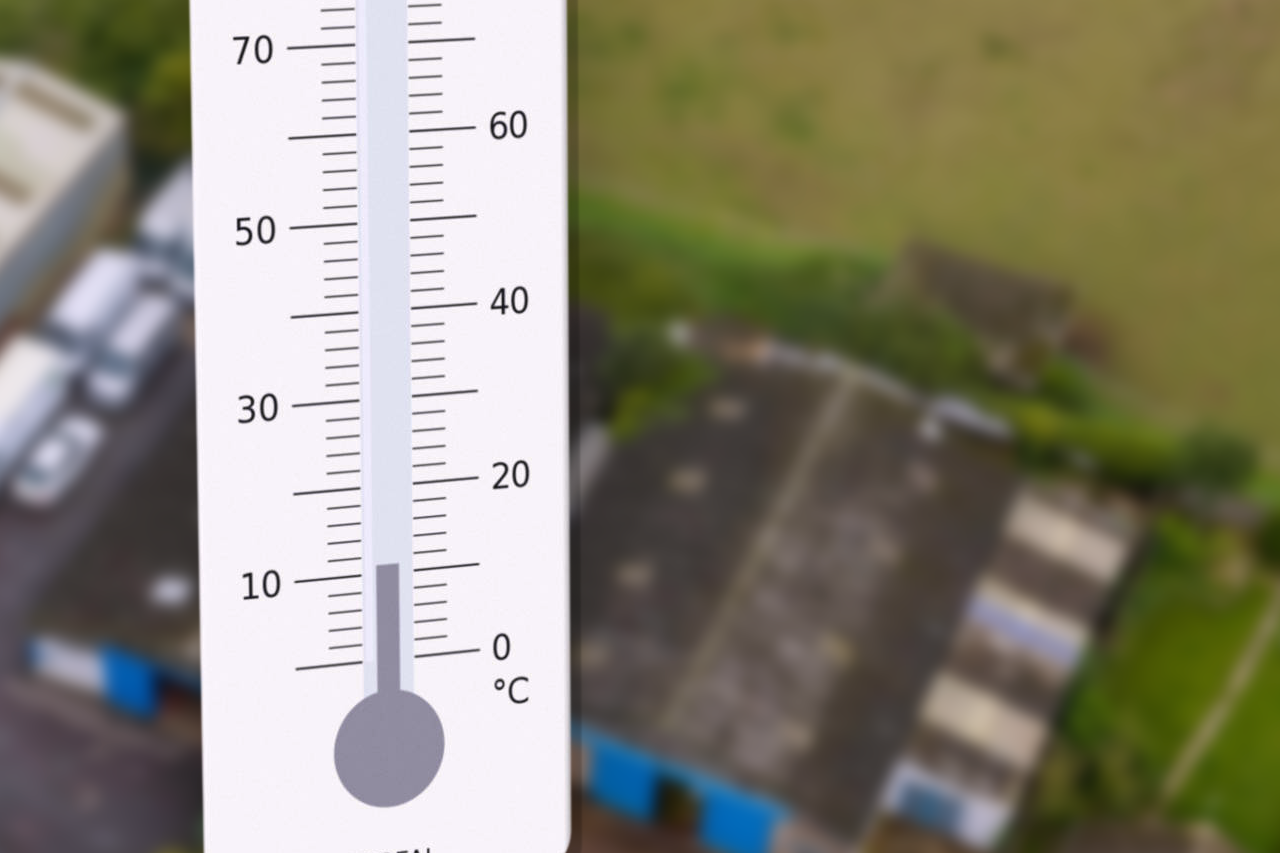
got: {"value": 11, "unit": "°C"}
